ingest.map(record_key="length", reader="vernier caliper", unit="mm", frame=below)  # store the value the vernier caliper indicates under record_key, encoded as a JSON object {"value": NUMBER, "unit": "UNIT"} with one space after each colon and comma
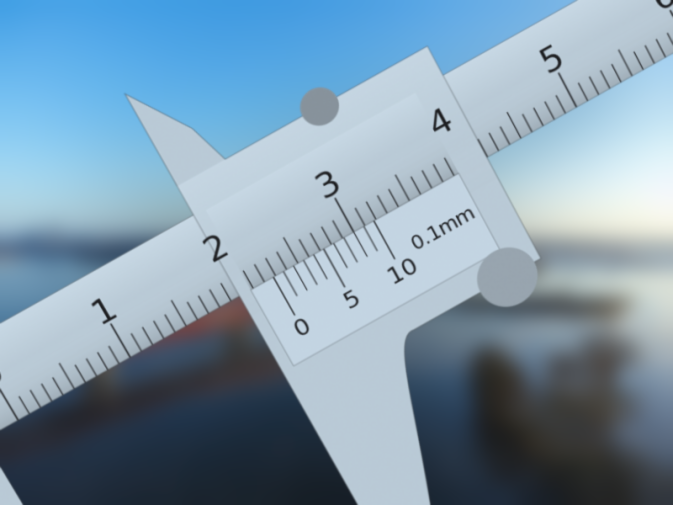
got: {"value": 22.8, "unit": "mm"}
